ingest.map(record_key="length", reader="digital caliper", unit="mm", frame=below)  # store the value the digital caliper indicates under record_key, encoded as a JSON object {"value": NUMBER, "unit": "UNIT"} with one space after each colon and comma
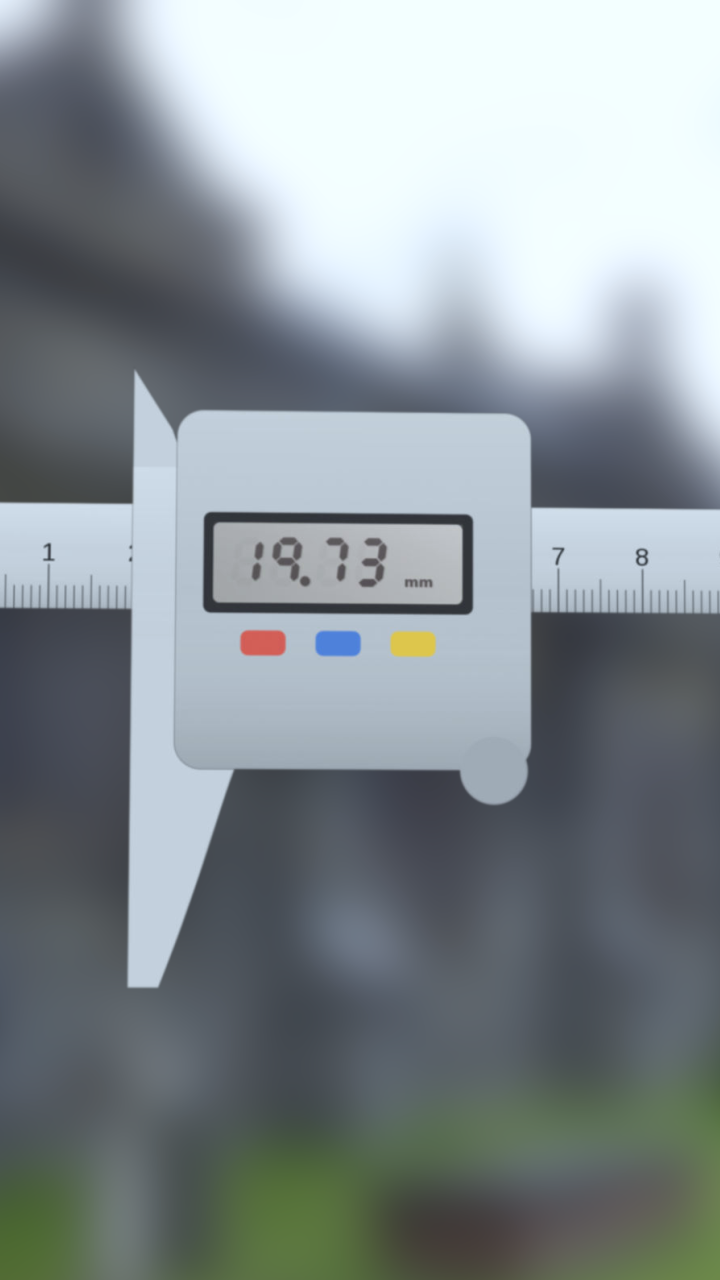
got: {"value": 19.73, "unit": "mm"}
